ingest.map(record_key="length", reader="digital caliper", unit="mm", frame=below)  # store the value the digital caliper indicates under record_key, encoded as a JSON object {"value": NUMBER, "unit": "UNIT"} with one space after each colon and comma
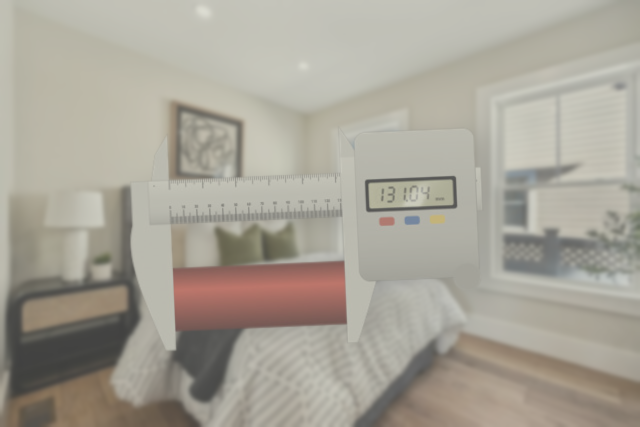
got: {"value": 131.04, "unit": "mm"}
